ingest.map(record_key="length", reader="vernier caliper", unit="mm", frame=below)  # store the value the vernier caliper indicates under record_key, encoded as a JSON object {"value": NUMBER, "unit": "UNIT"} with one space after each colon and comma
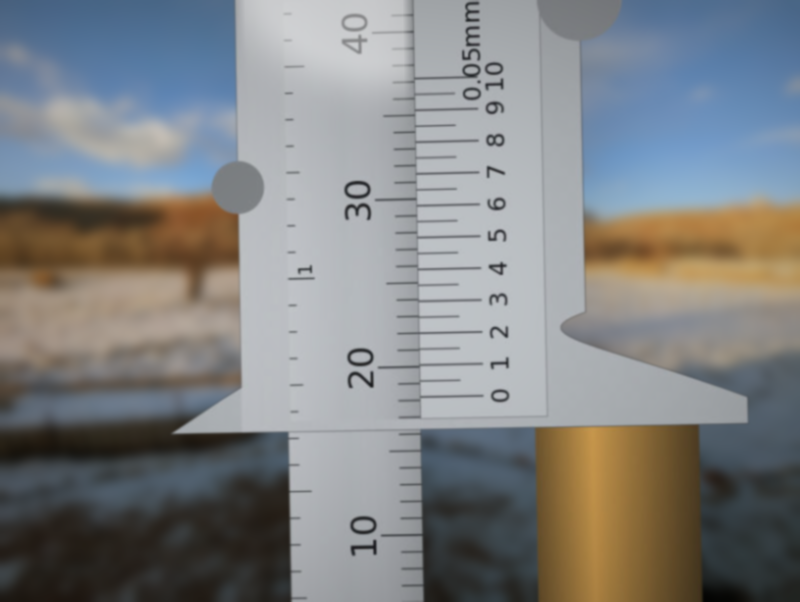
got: {"value": 18.2, "unit": "mm"}
